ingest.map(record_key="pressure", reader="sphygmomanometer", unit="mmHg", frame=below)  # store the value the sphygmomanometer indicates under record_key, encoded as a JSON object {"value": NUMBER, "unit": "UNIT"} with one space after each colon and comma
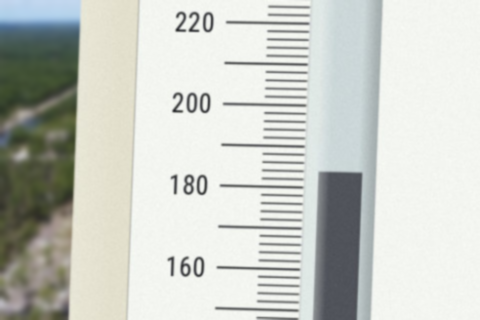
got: {"value": 184, "unit": "mmHg"}
